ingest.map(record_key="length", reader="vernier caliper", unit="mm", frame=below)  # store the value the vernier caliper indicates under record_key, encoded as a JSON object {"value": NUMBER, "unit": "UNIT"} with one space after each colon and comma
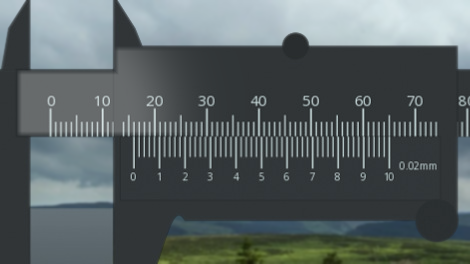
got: {"value": 16.0, "unit": "mm"}
